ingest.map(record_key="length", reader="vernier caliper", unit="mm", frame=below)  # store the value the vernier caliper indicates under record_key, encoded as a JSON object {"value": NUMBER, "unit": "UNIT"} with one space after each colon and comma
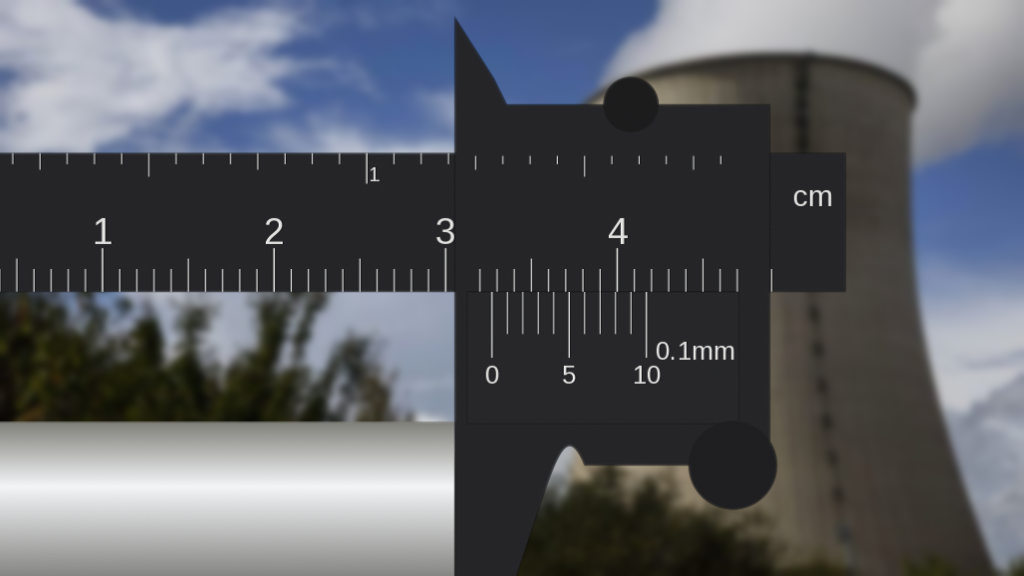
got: {"value": 32.7, "unit": "mm"}
